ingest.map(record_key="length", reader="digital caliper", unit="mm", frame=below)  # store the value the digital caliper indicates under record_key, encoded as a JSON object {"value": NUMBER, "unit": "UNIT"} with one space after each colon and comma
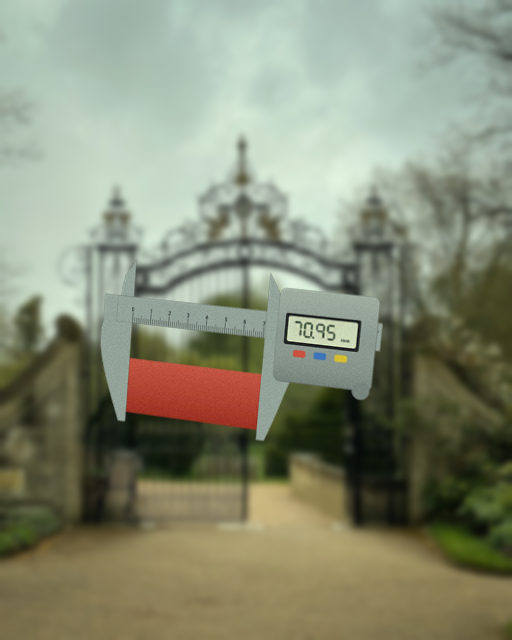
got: {"value": 70.95, "unit": "mm"}
